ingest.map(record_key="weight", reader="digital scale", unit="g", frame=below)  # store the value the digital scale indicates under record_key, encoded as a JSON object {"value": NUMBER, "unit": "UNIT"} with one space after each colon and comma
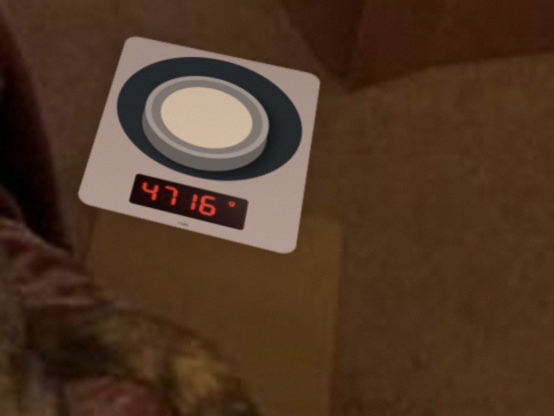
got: {"value": 4716, "unit": "g"}
